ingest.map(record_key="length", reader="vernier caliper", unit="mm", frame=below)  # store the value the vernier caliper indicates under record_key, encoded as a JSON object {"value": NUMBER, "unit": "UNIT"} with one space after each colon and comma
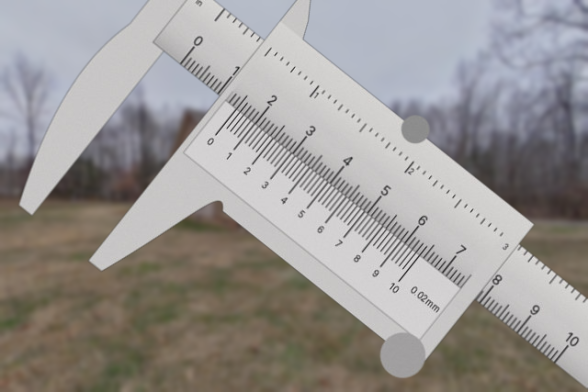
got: {"value": 15.0, "unit": "mm"}
